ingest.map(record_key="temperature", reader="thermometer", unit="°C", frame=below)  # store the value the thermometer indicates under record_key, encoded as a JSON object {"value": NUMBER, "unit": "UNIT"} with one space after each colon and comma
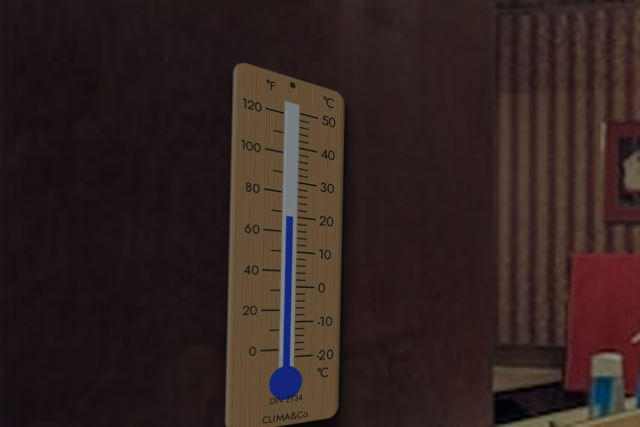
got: {"value": 20, "unit": "°C"}
